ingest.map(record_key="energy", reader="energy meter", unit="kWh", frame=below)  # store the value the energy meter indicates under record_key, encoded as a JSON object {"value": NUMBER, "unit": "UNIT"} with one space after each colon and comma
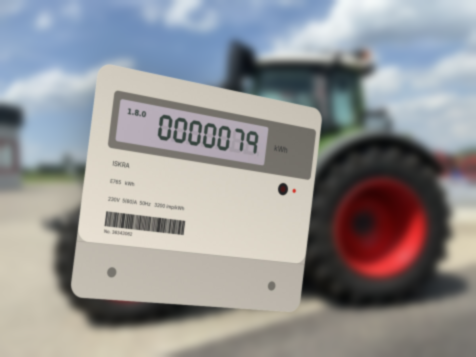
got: {"value": 79, "unit": "kWh"}
